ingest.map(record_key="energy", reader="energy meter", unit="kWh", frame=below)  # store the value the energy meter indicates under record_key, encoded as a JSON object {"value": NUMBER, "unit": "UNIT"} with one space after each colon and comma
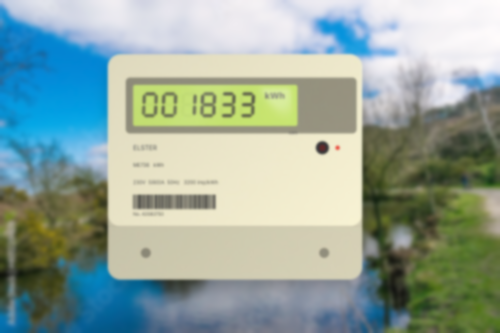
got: {"value": 1833, "unit": "kWh"}
